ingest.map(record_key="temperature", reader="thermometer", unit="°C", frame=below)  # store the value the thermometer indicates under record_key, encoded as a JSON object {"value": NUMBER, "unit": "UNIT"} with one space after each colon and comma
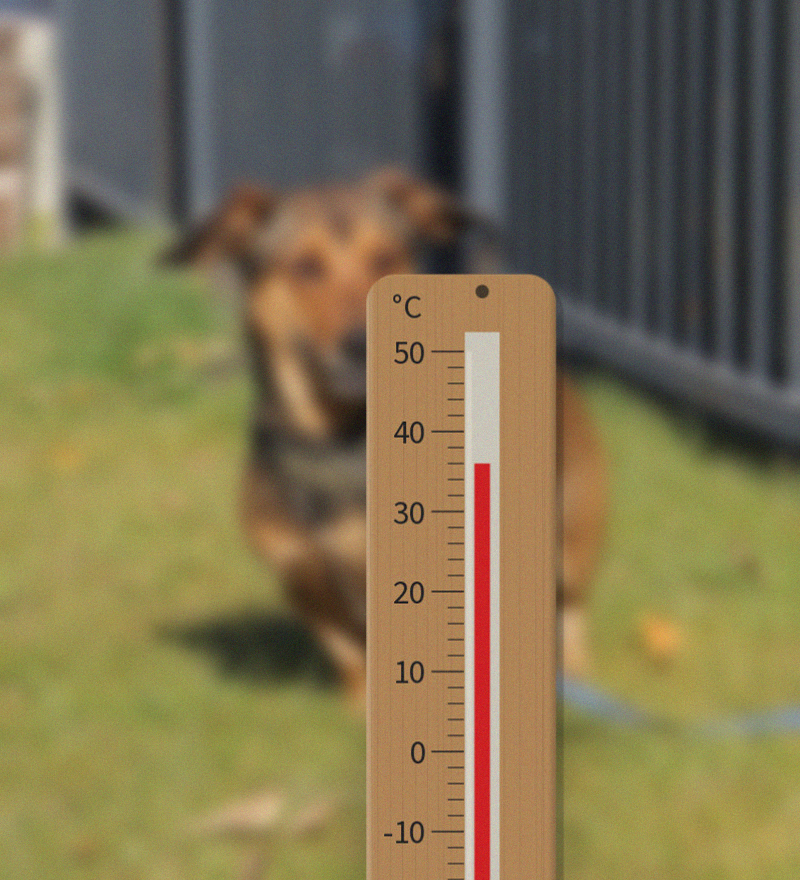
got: {"value": 36, "unit": "°C"}
